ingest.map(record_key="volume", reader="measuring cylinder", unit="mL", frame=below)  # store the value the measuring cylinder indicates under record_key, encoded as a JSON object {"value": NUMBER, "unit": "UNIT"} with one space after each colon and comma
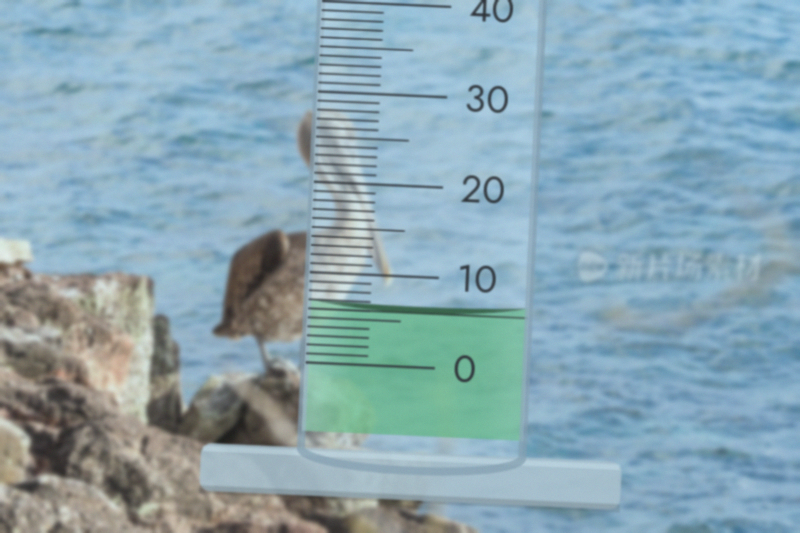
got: {"value": 6, "unit": "mL"}
